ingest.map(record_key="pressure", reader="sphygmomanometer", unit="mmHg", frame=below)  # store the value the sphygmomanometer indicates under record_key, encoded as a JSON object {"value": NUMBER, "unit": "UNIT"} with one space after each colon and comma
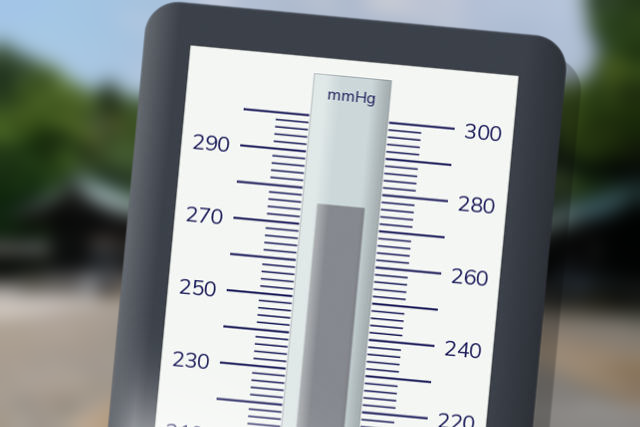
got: {"value": 276, "unit": "mmHg"}
